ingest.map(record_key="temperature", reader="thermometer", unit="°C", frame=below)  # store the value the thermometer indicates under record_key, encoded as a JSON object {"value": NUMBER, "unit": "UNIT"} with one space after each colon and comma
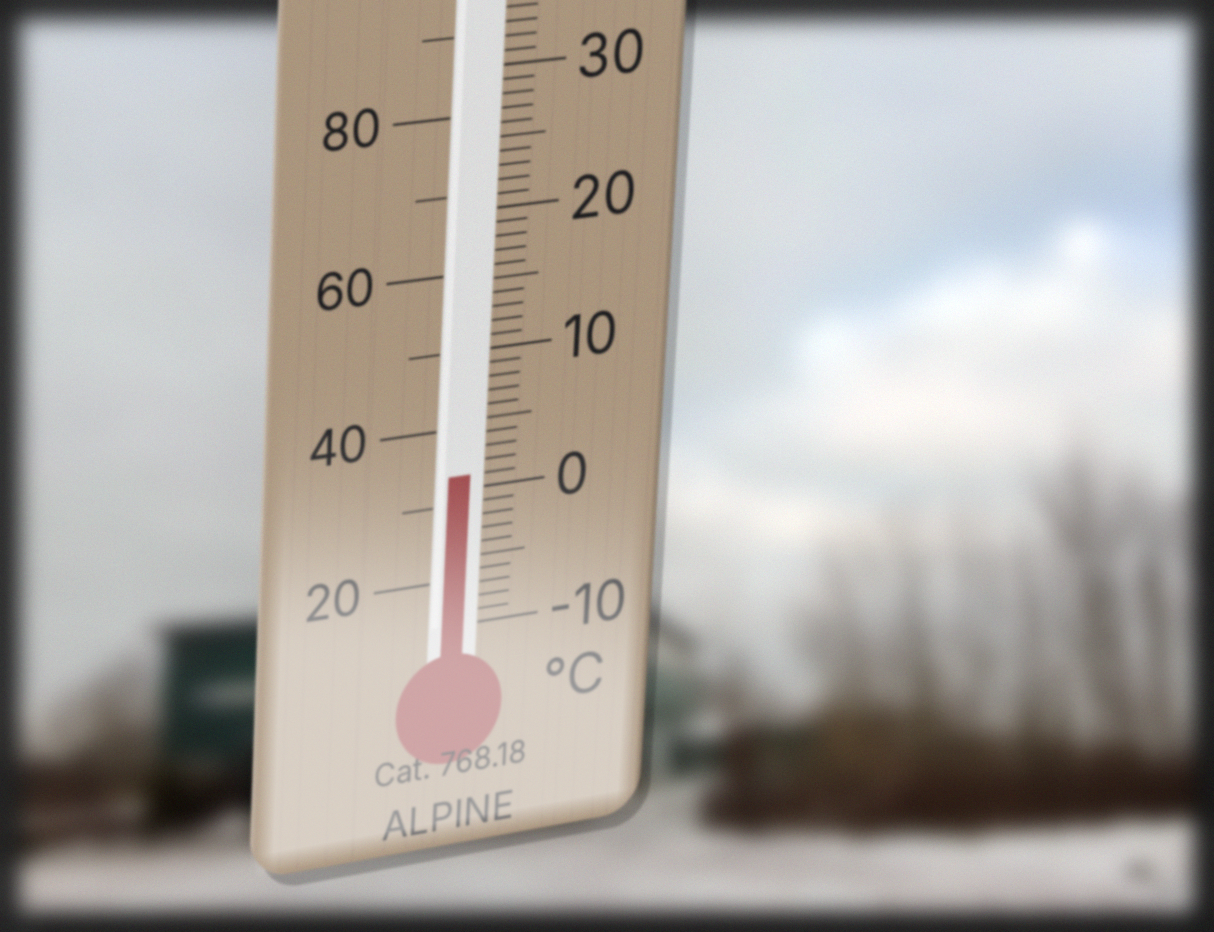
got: {"value": 1, "unit": "°C"}
